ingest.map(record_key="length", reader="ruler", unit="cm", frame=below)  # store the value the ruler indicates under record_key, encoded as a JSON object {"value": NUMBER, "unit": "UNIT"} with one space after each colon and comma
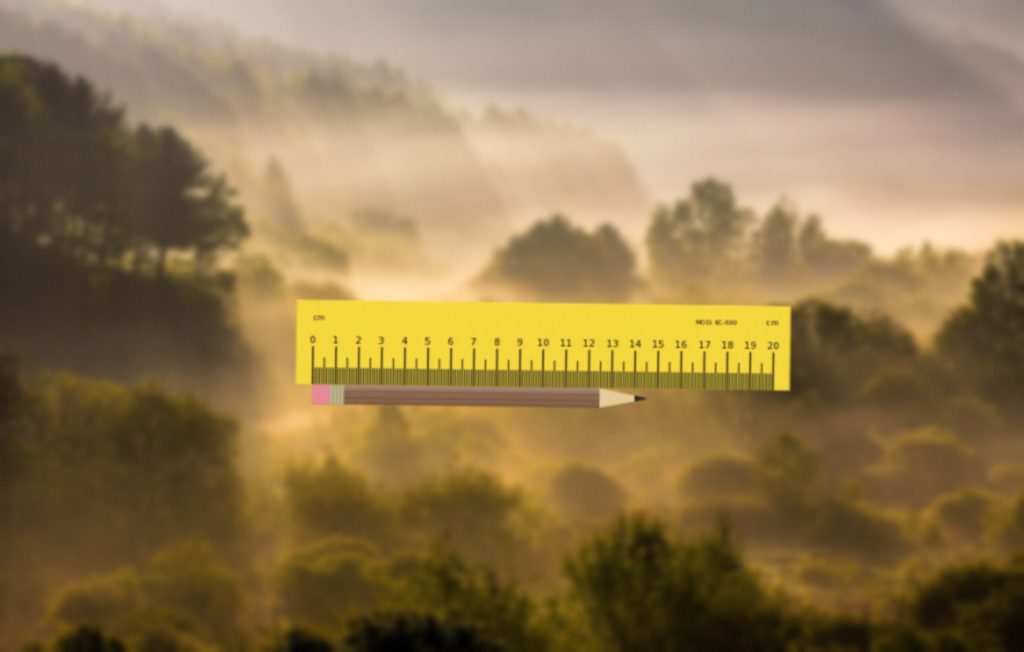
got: {"value": 14.5, "unit": "cm"}
